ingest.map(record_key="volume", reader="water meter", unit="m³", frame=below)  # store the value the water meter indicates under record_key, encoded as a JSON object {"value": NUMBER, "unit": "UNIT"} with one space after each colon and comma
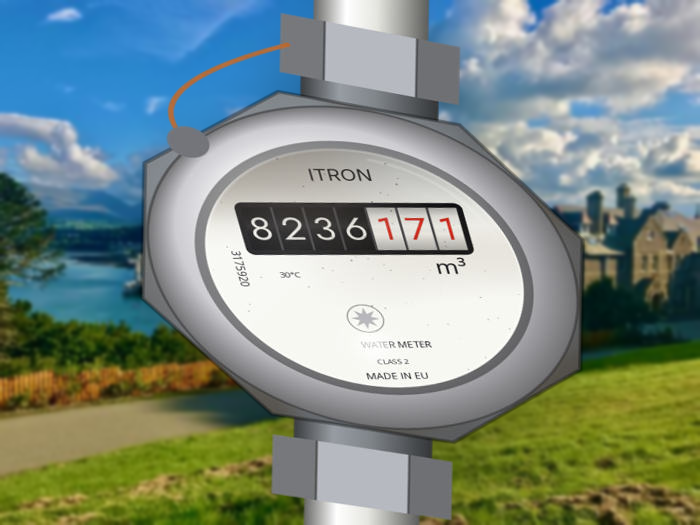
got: {"value": 8236.171, "unit": "m³"}
